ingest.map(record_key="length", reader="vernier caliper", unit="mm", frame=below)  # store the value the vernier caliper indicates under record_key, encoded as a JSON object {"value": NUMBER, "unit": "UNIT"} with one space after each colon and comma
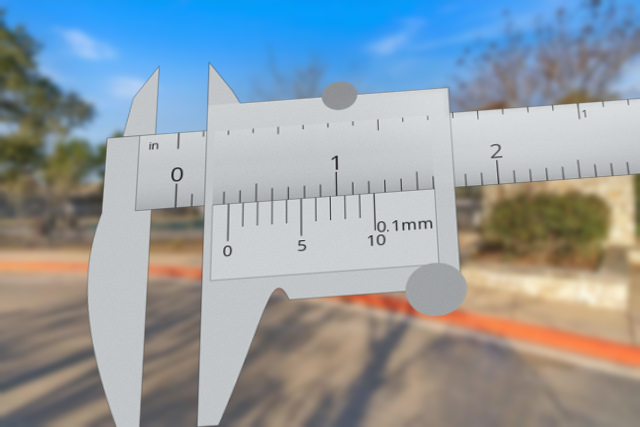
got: {"value": 3.3, "unit": "mm"}
